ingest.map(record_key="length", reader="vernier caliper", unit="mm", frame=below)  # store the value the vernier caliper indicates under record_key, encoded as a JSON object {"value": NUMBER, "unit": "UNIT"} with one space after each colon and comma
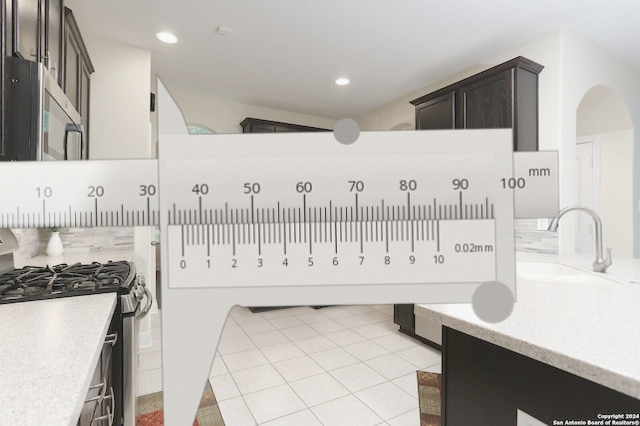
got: {"value": 36.5, "unit": "mm"}
